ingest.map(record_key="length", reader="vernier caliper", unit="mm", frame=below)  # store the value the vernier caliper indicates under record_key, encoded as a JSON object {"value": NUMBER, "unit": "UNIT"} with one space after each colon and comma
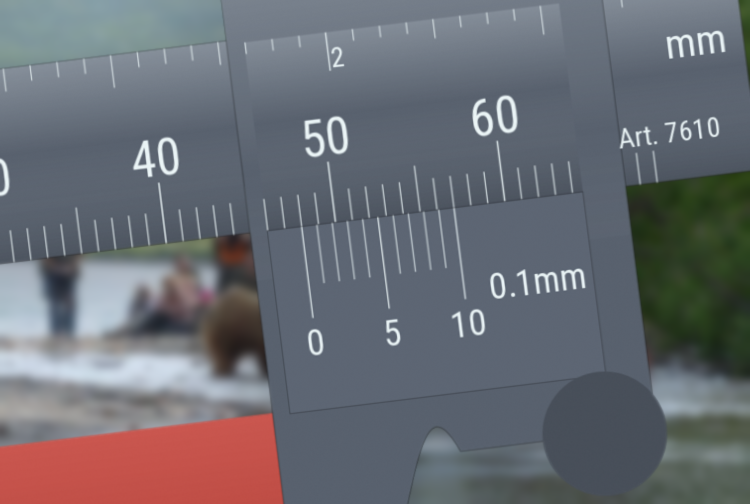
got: {"value": 48.0, "unit": "mm"}
